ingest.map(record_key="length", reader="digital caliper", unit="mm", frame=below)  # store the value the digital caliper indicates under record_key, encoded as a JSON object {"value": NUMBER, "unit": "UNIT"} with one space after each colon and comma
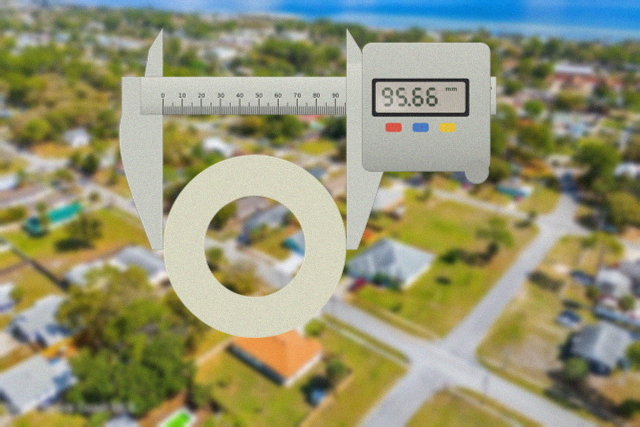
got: {"value": 95.66, "unit": "mm"}
